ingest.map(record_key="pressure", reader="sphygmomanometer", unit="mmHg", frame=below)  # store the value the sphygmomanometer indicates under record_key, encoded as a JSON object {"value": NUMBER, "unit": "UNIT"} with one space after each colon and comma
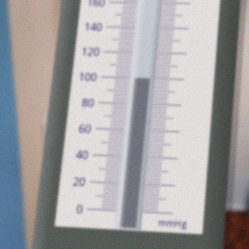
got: {"value": 100, "unit": "mmHg"}
